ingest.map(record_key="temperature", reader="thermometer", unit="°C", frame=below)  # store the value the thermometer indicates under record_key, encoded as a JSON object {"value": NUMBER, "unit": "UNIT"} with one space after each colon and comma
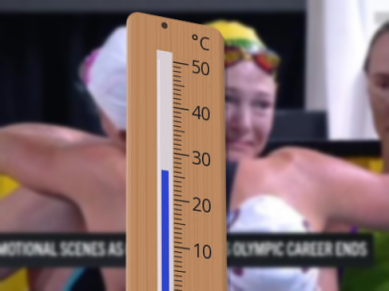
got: {"value": 26, "unit": "°C"}
